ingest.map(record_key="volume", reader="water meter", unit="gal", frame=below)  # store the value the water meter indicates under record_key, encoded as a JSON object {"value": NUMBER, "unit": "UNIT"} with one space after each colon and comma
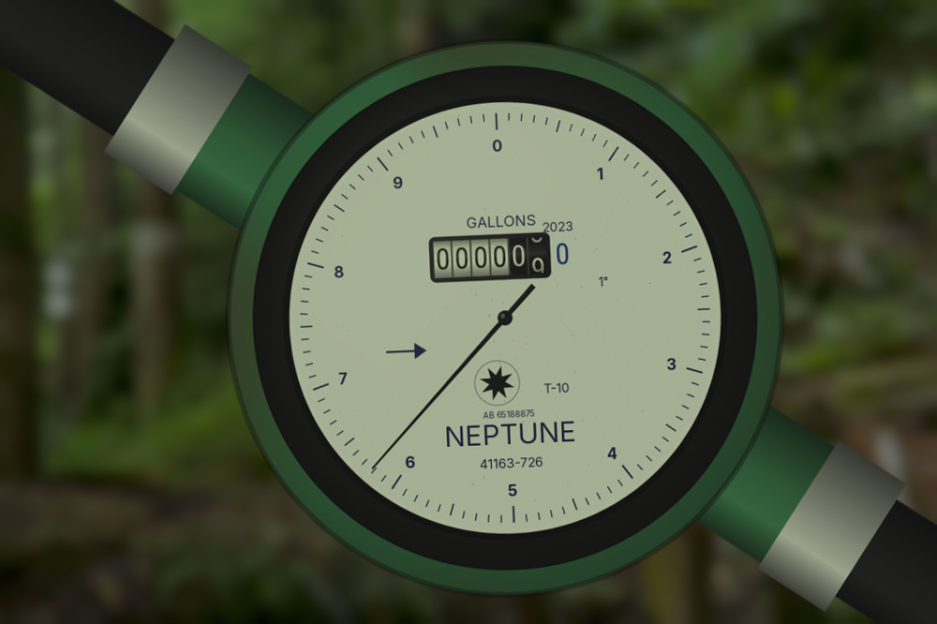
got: {"value": 86.2, "unit": "gal"}
